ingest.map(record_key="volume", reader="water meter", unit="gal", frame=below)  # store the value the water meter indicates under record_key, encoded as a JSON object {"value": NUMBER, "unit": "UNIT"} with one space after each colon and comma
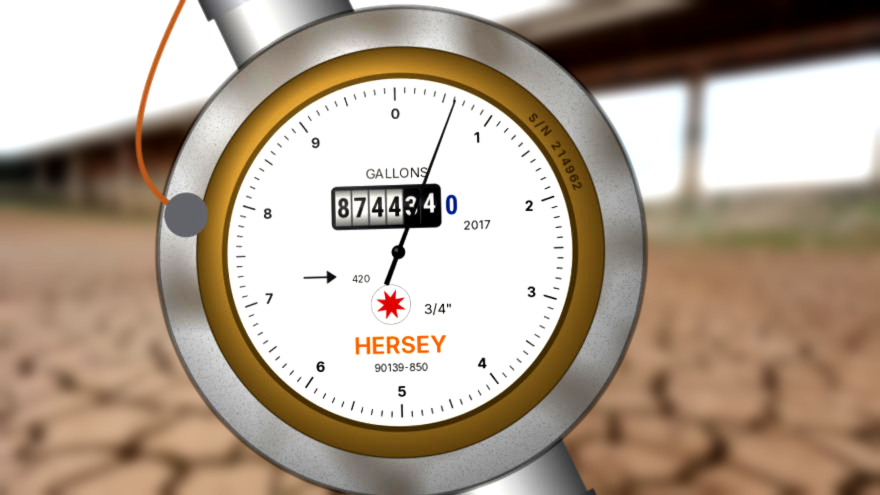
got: {"value": 8744340.6, "unit": "gal"}
